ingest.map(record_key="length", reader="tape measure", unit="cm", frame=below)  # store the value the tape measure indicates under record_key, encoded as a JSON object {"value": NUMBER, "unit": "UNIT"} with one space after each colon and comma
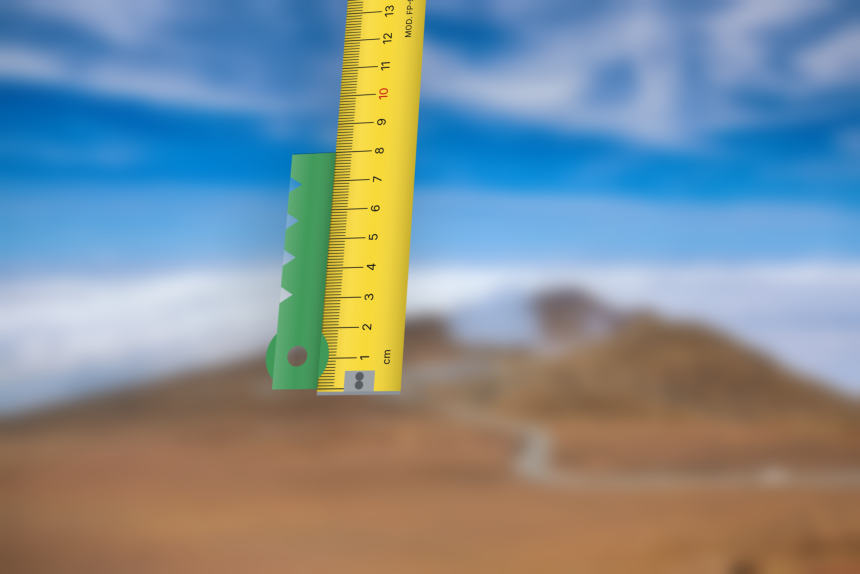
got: {"value": 8, "unit": "cm"}
